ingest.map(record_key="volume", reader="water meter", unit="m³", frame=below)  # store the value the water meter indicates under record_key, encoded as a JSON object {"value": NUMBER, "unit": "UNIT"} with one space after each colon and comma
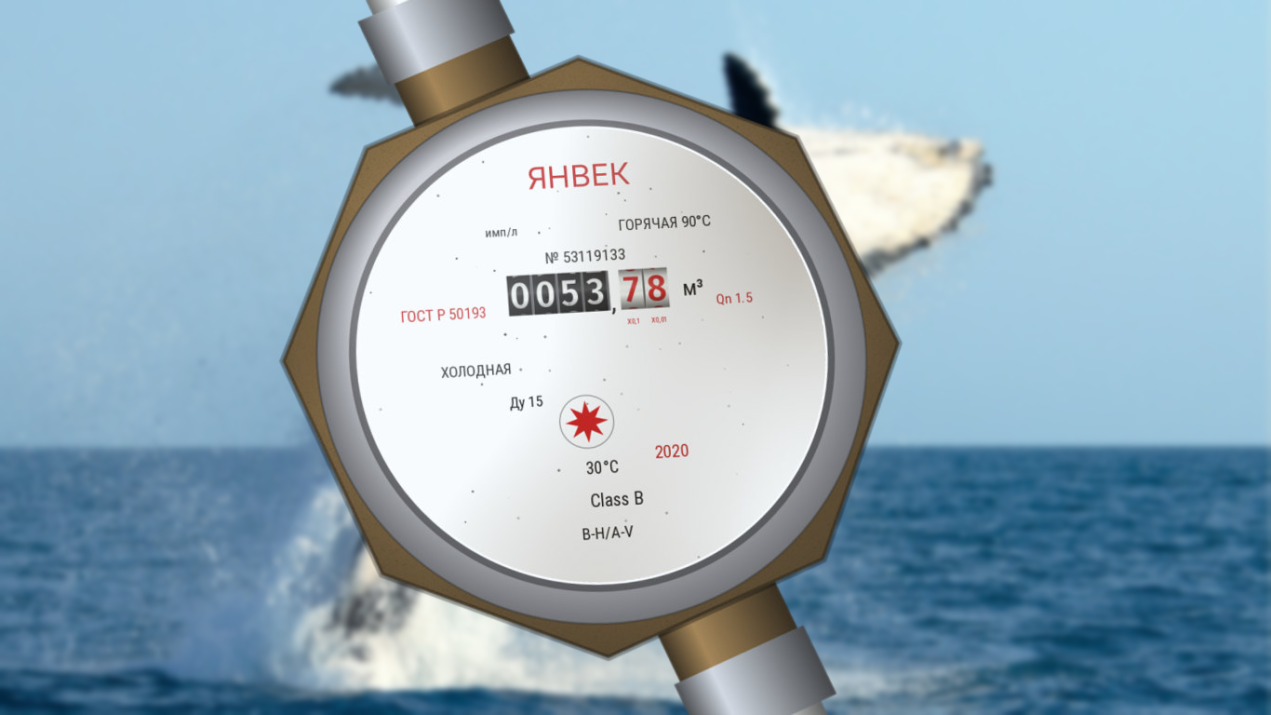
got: {"value": 53.78, "unit": "m³"}
